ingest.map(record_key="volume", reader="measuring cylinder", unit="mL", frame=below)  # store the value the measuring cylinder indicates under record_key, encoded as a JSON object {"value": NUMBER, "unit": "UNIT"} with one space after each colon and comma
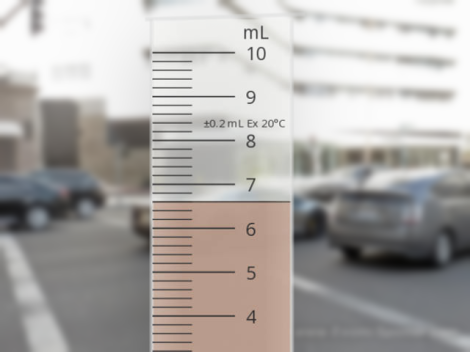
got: {"value": 6.6, "unit": "mL"}
